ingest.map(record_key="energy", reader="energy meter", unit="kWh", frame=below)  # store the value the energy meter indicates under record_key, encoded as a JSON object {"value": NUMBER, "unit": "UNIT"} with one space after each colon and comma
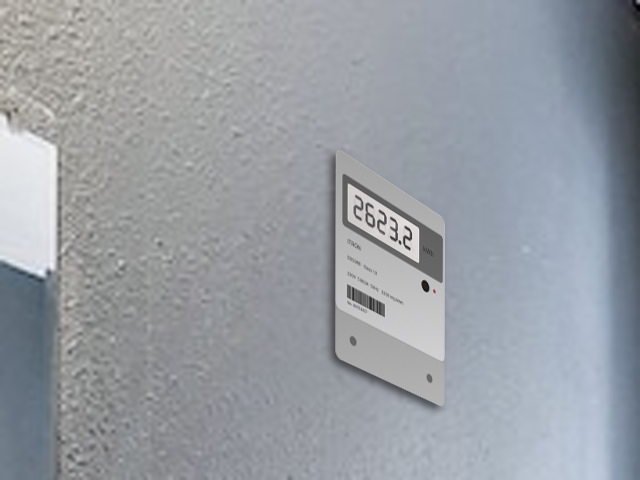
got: {"value": 2623.2, "unit": "kWh"}
